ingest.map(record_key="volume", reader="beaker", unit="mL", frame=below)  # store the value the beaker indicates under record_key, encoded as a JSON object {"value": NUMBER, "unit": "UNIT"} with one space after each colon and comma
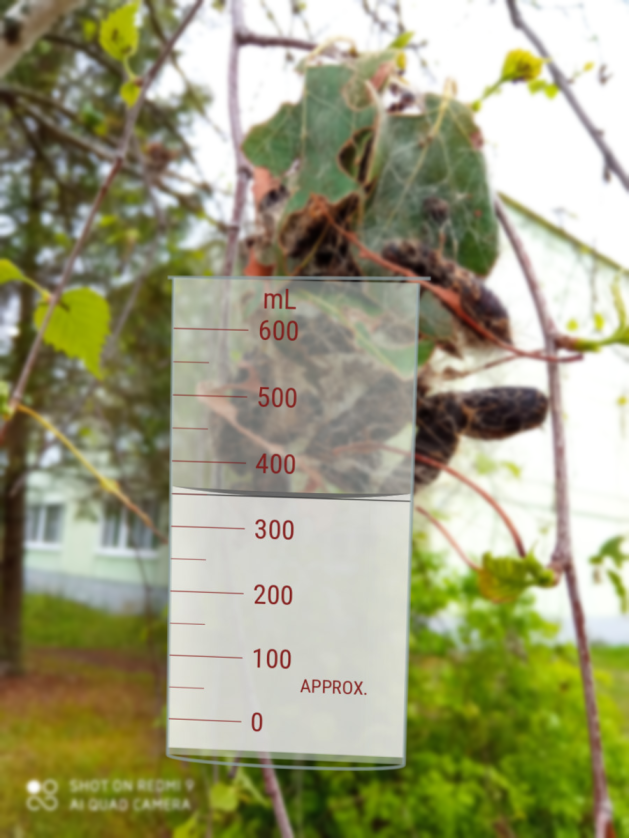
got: {"value": 350, "unit": "mL"}
